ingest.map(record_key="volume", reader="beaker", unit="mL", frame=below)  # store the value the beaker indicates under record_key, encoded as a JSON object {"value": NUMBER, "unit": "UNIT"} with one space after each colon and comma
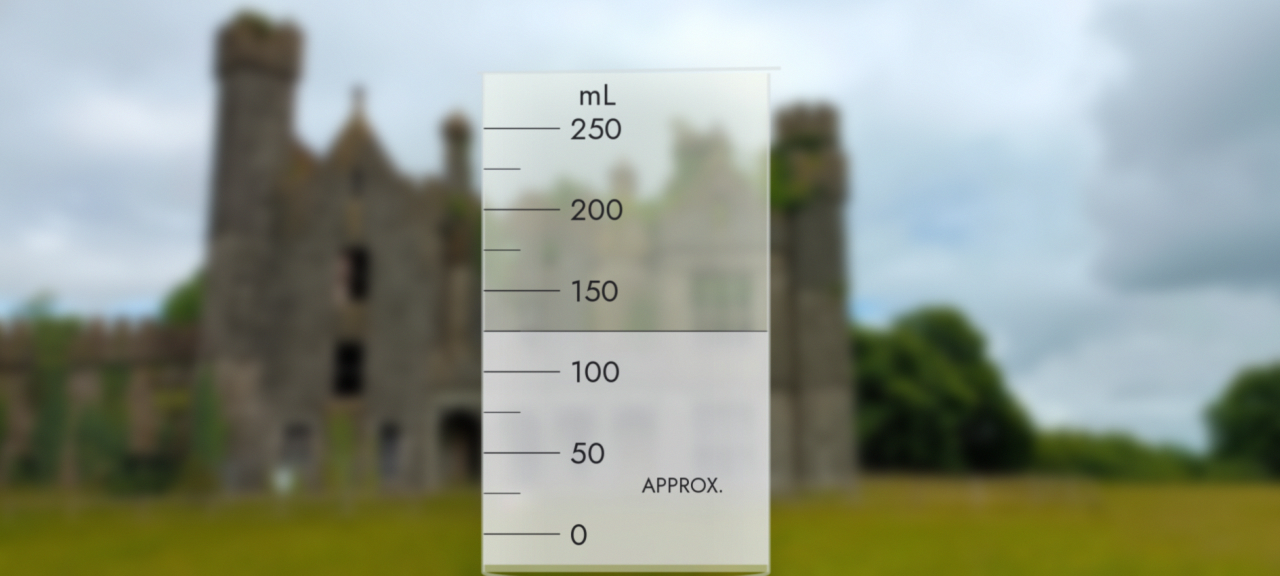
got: {"value": 125, "unit": "mL"}
